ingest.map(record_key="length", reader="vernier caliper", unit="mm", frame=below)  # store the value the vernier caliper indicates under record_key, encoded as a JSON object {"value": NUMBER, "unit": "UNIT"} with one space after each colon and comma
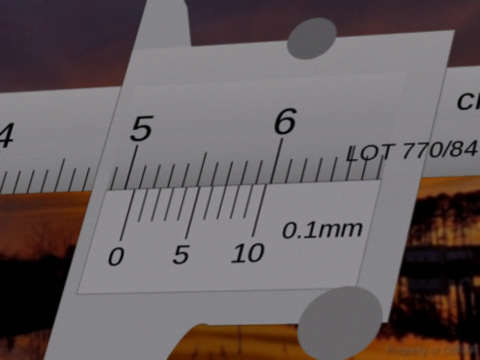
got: {"value": 50.7, "unit": "mm"}
